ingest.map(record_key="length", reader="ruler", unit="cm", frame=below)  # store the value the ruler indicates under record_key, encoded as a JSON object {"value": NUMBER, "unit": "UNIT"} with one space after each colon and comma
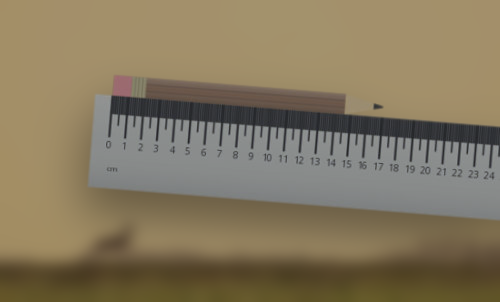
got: {"value": 17, "unit": "cm"}
